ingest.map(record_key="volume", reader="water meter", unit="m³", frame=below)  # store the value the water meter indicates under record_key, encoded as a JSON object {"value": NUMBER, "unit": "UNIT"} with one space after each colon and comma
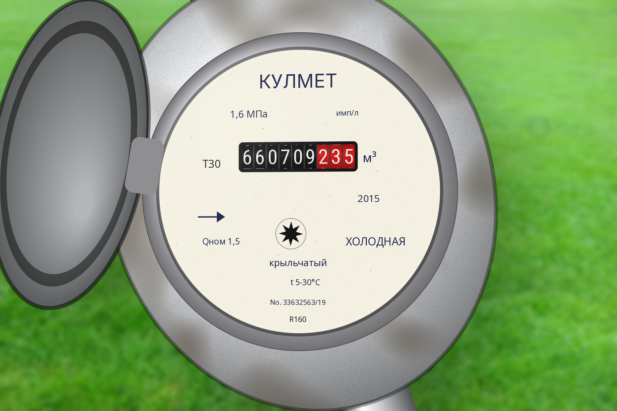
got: {"value": 660709.235, "unit": "m³"}
